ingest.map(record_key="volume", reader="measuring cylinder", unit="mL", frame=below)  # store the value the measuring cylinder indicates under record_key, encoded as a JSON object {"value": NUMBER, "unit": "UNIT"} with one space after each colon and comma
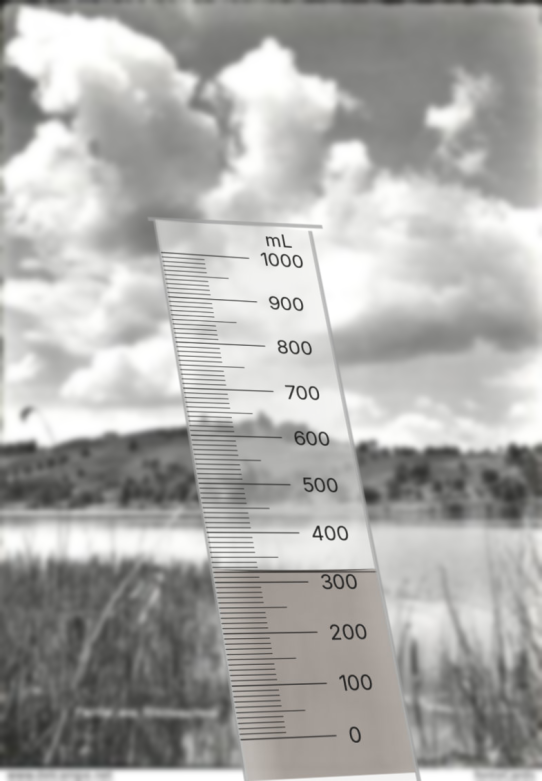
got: {"value": 320, "unit": "mL"}
